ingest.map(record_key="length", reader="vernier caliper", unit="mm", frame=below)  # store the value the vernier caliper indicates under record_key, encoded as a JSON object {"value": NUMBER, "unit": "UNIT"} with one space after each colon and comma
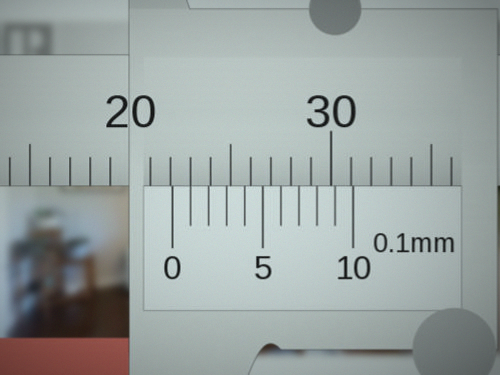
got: {"value": 22.1, "unit": "mm"}
